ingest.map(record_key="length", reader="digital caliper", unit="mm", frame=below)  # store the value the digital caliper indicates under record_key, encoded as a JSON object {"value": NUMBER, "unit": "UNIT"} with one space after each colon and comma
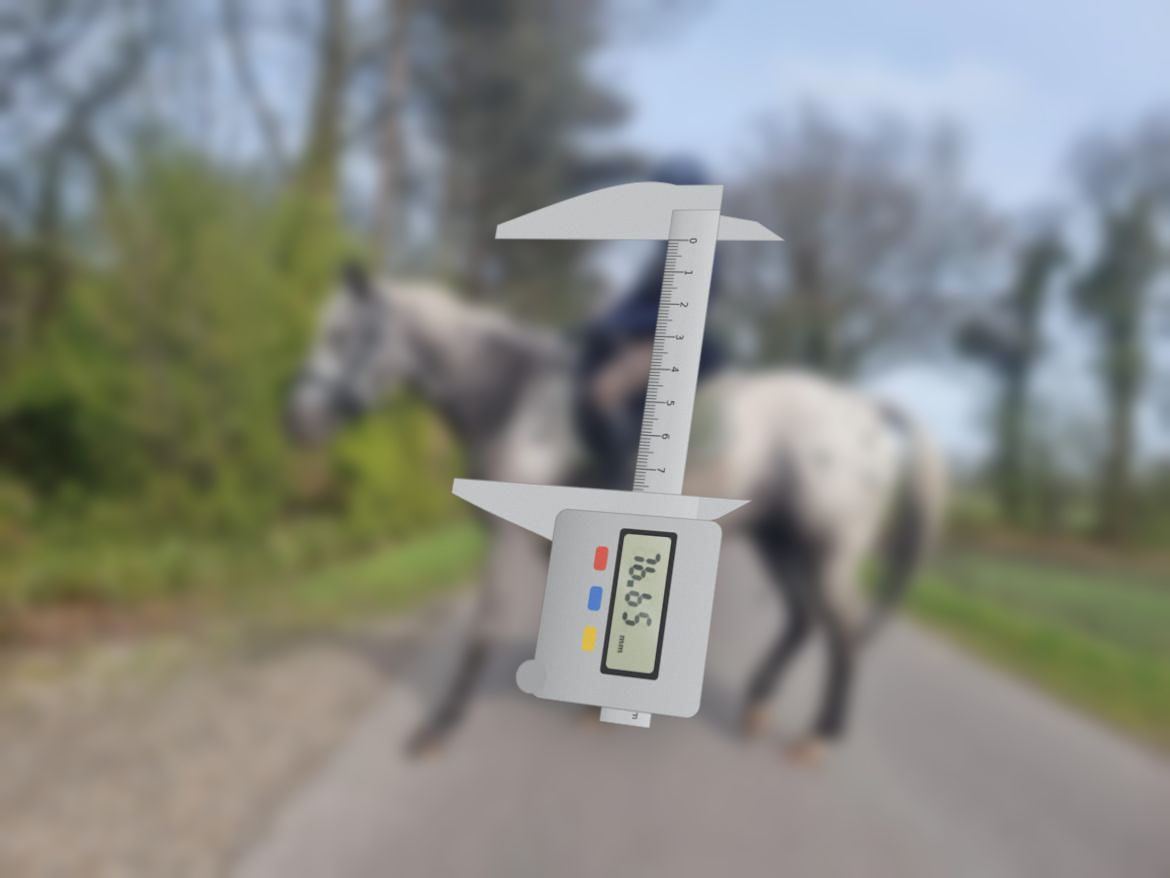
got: {"value": 76.65, "unit": "mm"}
